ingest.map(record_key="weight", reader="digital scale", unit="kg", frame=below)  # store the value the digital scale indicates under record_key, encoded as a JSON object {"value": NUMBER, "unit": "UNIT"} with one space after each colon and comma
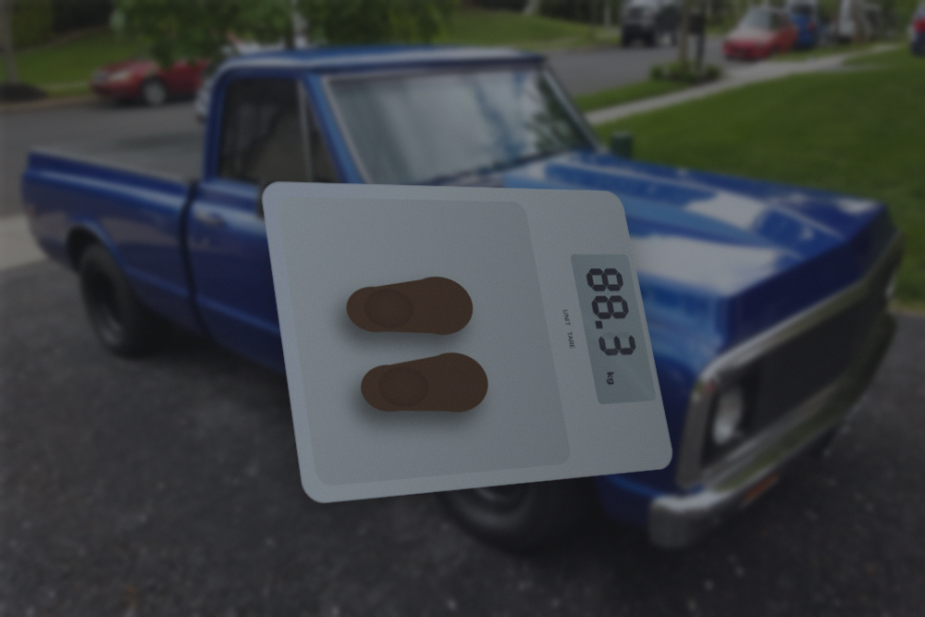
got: {"value": 88.3, "unit": "kg"}
